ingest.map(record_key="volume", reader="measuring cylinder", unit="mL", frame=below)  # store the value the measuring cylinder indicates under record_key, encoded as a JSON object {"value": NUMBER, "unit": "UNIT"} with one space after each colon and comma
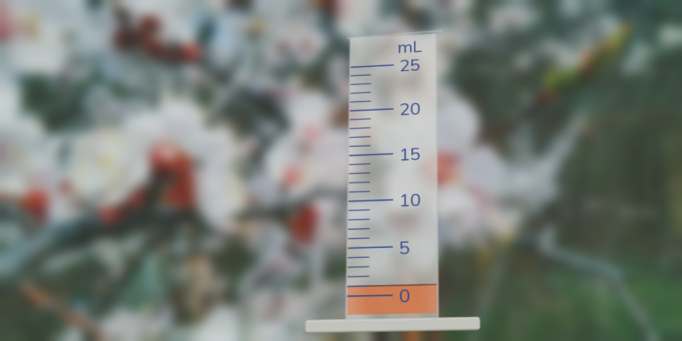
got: {"value": 1, "unit": "mL"}
